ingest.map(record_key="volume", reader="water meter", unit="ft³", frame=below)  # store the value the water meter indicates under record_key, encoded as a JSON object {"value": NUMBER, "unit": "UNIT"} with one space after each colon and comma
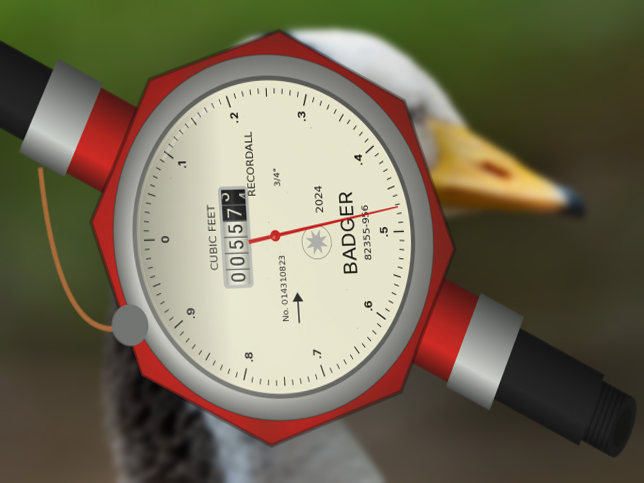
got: {"value": 5573.47, "unit": "ft³"}
